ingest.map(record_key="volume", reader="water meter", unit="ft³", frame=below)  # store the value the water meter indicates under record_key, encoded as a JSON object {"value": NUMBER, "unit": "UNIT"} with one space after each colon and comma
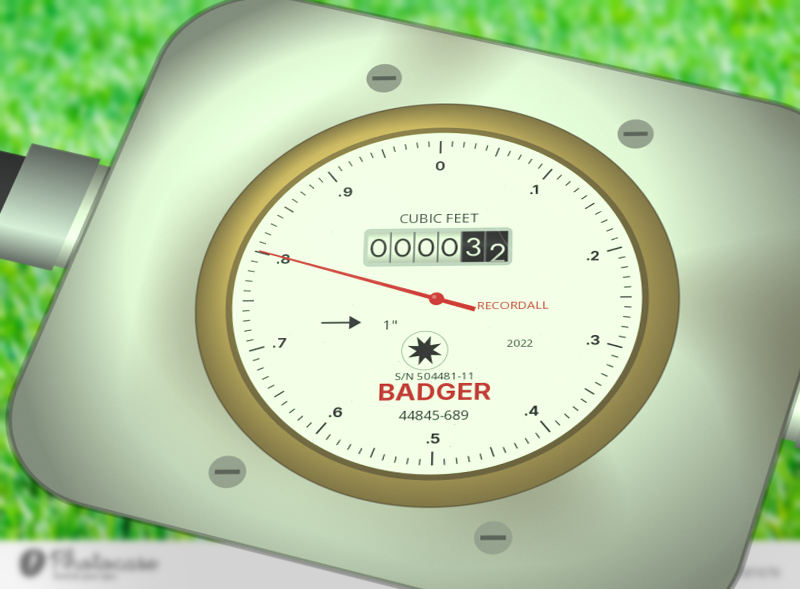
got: {"value": 31.80, "unit": "ft³"}
